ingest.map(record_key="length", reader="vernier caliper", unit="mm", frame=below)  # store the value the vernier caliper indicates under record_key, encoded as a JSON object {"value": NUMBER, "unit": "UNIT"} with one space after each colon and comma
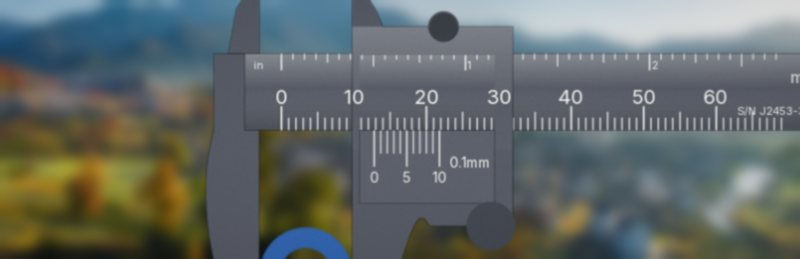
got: {"value": 12.8, "unit": "mm"}
